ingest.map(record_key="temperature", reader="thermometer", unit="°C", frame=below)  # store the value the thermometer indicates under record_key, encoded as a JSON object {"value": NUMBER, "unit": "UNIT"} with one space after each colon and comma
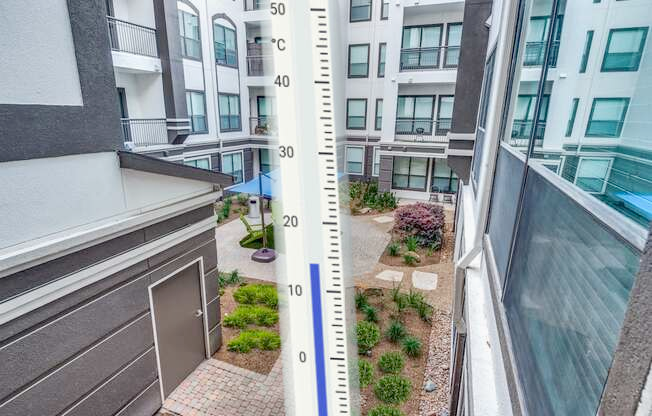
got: {"value": 14, "unit": "°C"}
